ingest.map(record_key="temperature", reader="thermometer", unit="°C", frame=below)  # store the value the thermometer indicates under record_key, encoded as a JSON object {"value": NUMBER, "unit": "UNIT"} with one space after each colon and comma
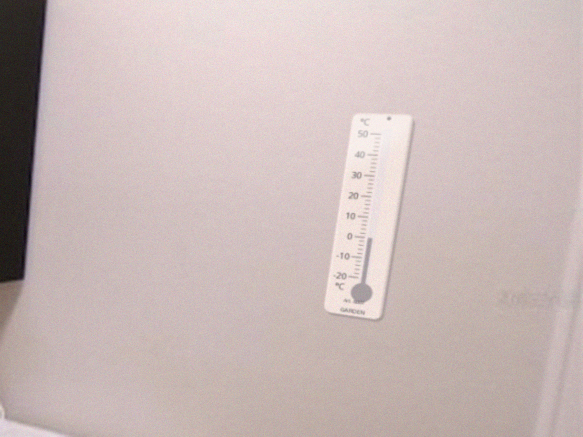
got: {"value": 0, "unit": "°C"}
